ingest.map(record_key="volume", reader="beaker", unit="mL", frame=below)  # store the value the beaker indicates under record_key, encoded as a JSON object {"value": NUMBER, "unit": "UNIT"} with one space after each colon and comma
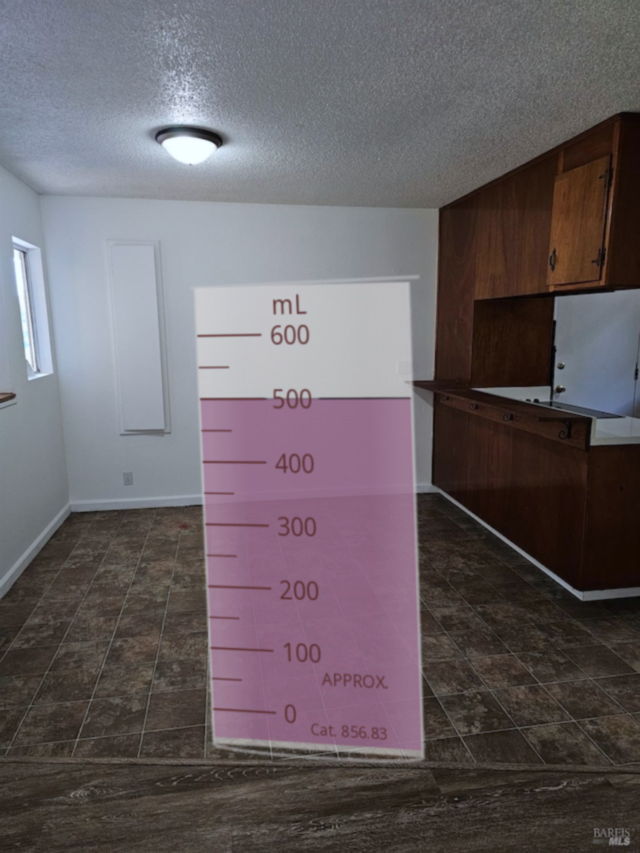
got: {"value": 500, "unit": "mL"}
